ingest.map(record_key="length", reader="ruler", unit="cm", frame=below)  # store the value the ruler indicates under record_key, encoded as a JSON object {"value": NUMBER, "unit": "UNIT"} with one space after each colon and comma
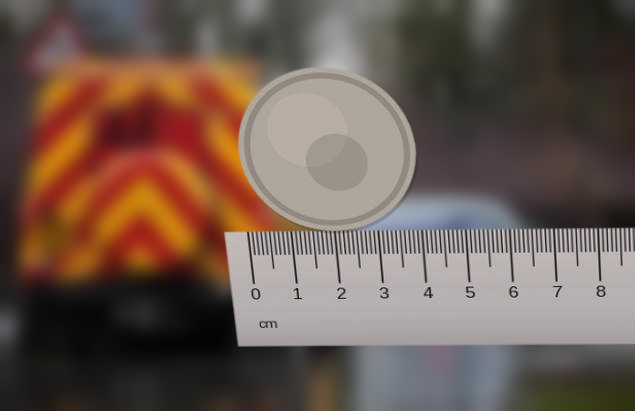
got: {"value": 4, "unit": "cm"}
